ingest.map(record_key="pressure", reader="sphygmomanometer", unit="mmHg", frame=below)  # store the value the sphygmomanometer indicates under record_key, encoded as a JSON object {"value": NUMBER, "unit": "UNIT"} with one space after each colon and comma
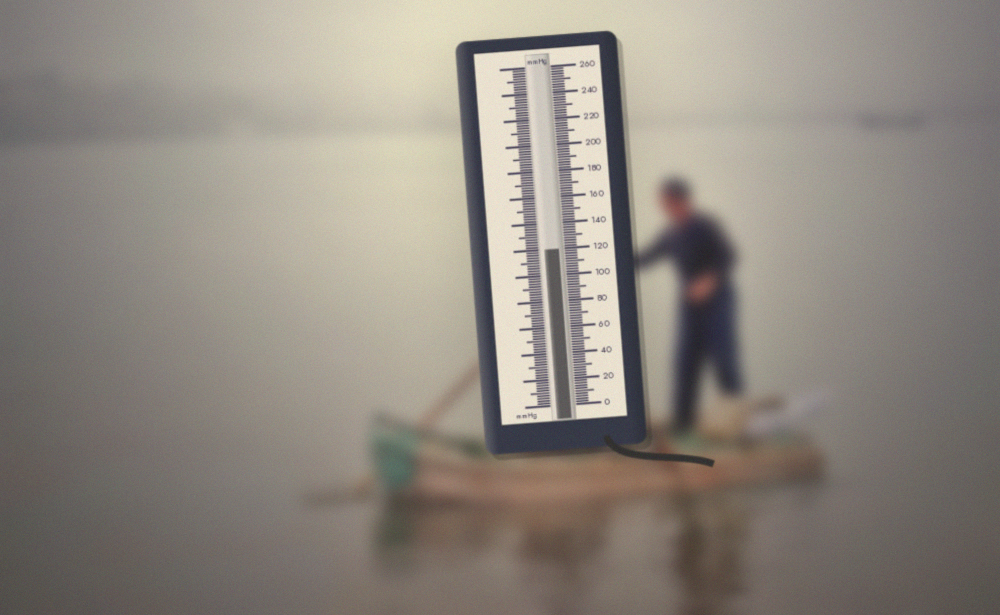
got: {"value": 120, "unit": "mmHg"}
